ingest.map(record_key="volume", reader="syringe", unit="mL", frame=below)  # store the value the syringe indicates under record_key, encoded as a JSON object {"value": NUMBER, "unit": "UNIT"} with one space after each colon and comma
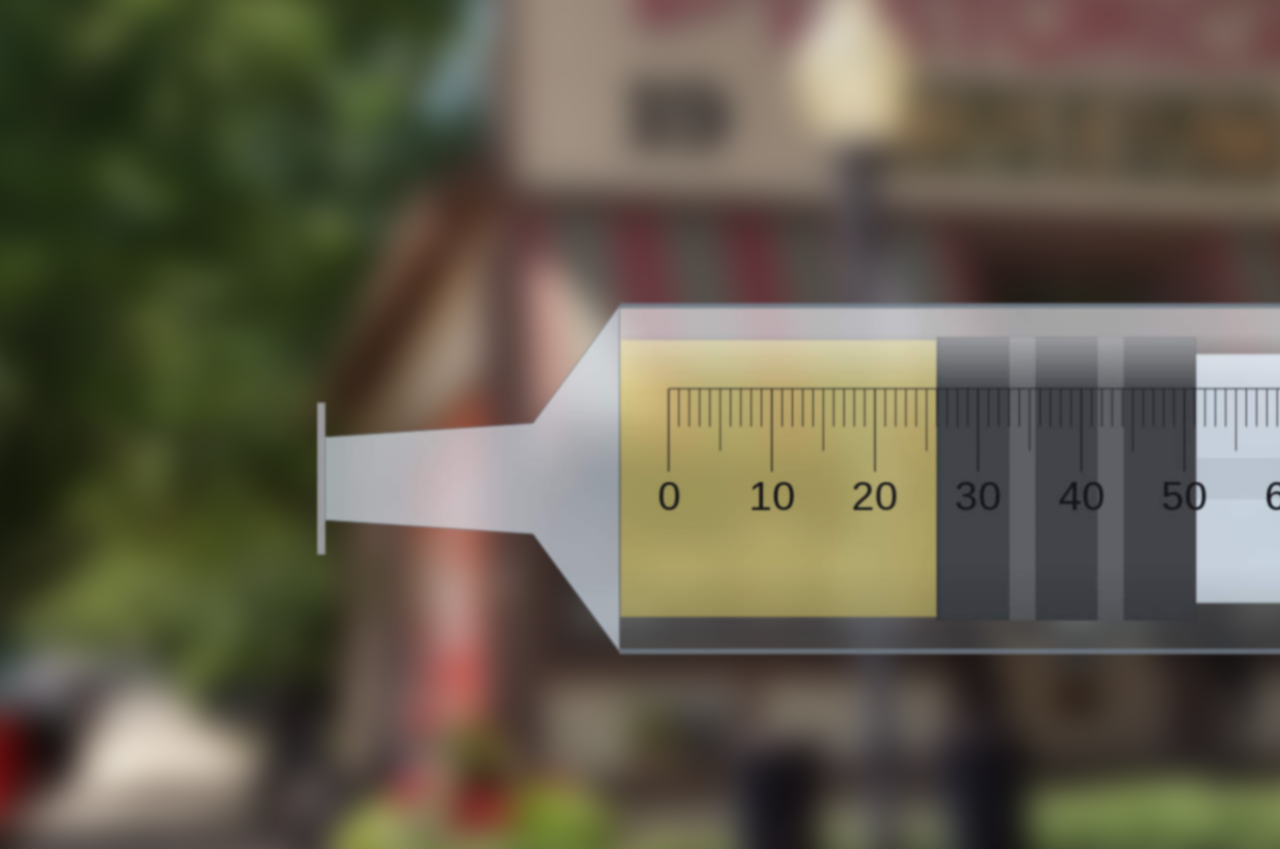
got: {"value": 26, "unit": "mL"}
